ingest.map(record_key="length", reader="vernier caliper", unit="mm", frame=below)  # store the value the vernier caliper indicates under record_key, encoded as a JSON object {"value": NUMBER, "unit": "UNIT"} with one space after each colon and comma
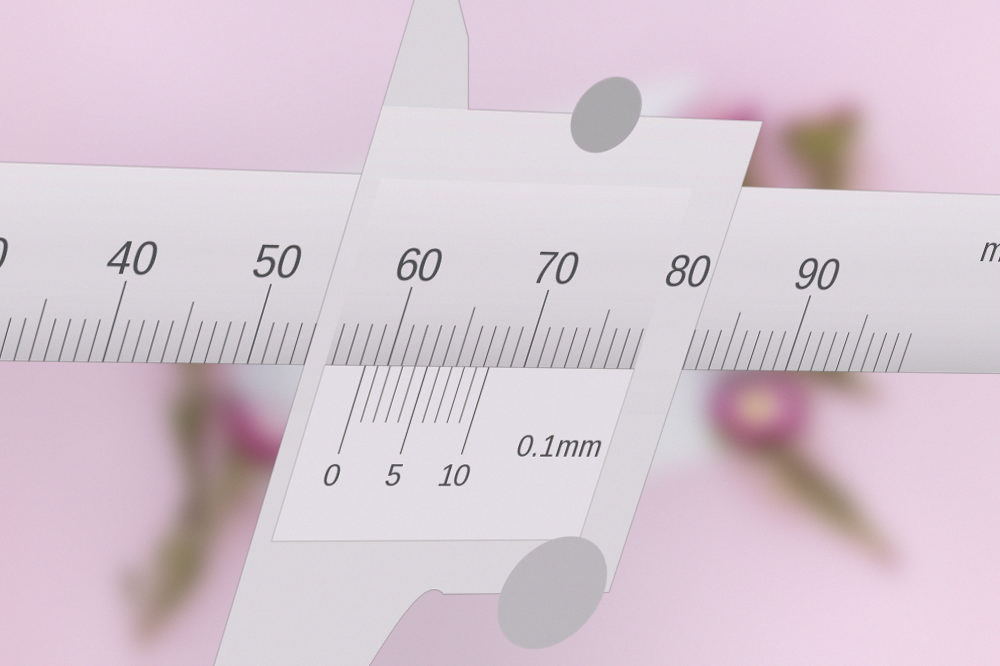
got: {"value": 58.4, "unit": "mm"}
